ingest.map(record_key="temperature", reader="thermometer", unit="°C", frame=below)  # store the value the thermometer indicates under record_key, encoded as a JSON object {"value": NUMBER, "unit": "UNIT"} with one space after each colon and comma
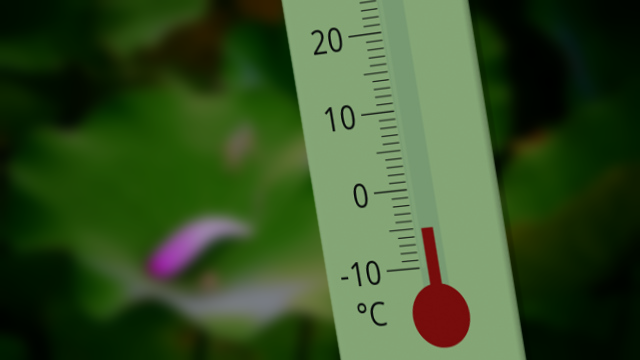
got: {"value": -5, "unit": "°C"}
